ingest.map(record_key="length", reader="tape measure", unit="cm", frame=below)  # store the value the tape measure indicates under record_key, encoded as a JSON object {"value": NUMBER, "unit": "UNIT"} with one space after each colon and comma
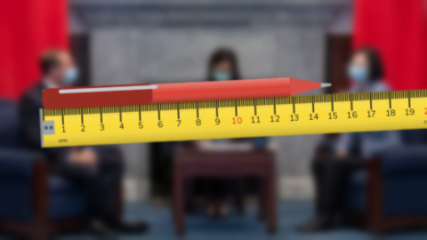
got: {"value": 15, "unit": "cm"}
